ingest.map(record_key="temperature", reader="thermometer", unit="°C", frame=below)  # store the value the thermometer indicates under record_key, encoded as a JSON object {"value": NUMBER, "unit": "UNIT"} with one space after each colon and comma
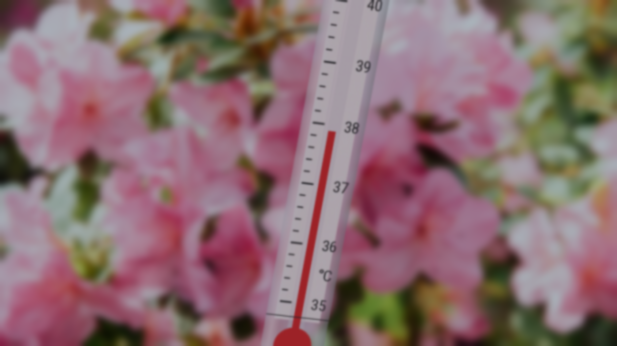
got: {"value": 37.9, "unit": "°C"}
